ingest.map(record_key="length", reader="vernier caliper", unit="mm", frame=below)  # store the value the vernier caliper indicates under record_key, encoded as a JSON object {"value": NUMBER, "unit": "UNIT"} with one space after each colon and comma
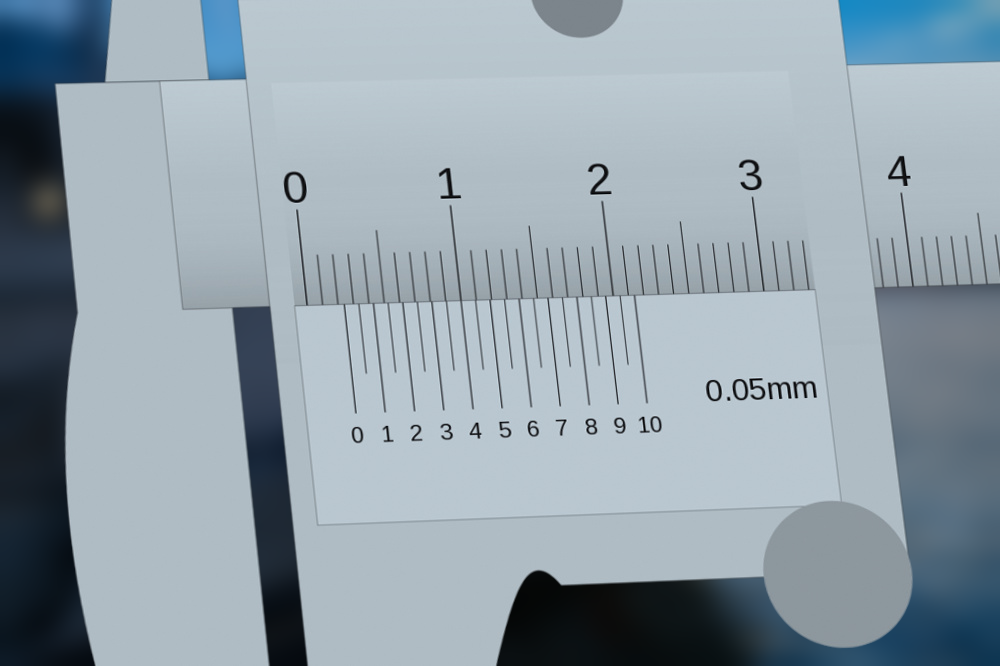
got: {"value": 2.4, "unit": "mm"}
